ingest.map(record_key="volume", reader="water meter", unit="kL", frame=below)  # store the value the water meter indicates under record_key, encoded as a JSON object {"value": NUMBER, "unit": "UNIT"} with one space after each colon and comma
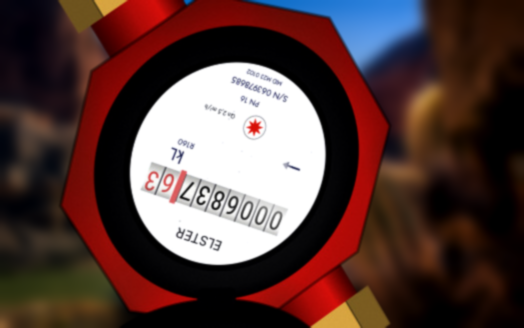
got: {"value": 6837.63, "unit": "kL"}
